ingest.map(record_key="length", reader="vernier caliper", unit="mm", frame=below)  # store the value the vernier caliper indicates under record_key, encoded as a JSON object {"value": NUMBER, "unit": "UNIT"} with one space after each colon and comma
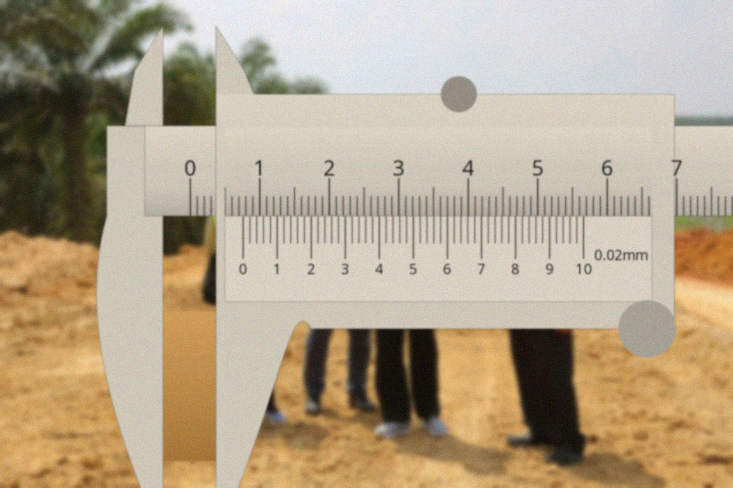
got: {"value": 7.6, "unit": "mm"}
